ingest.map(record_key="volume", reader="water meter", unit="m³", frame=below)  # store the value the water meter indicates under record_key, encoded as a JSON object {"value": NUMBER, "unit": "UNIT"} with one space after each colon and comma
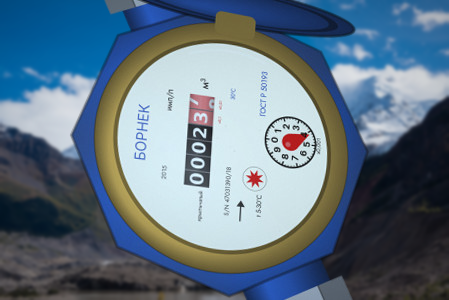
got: {"value": 2.374, "unit": "m³"}
